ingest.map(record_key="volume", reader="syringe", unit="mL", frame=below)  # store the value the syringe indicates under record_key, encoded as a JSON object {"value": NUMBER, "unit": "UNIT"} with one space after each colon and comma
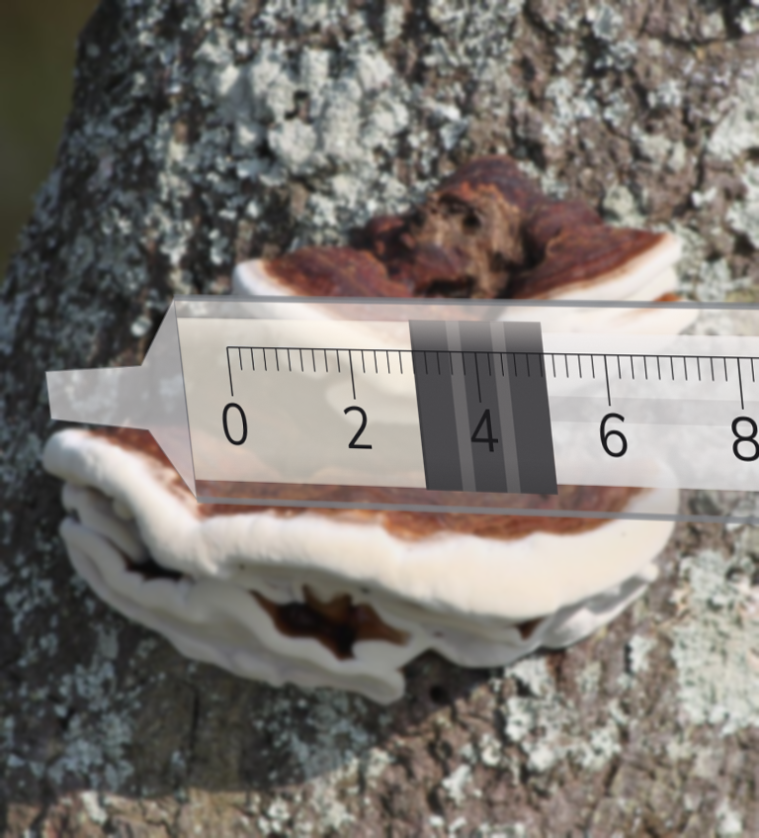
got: {"value": 3, "unit": "mL"}
